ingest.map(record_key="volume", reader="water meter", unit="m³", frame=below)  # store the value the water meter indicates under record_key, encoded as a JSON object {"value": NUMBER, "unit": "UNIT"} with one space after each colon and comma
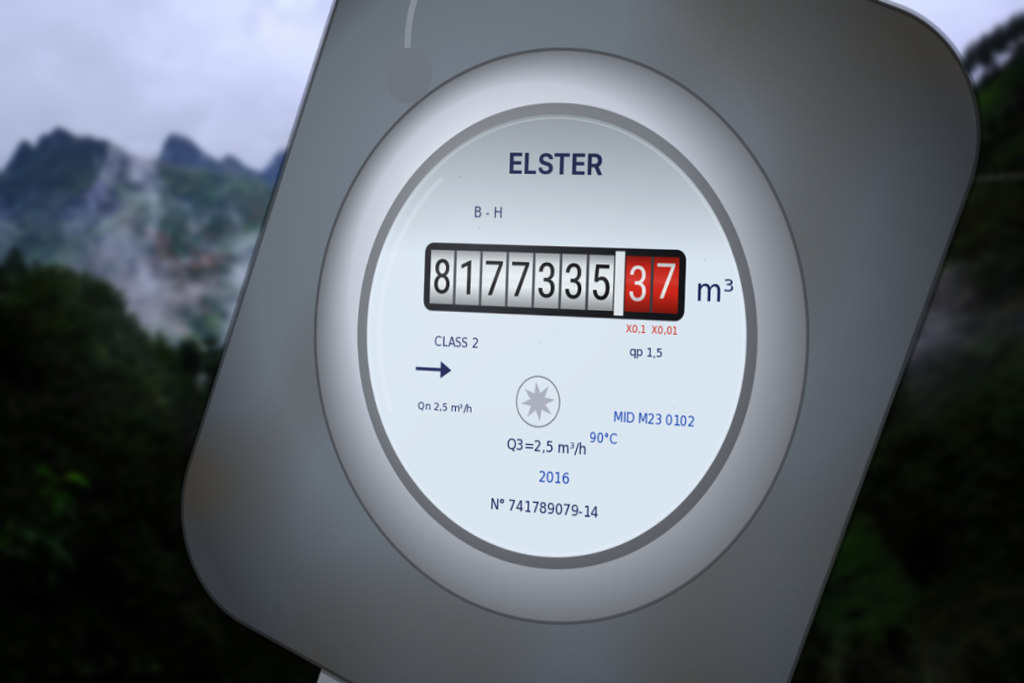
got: {"value": 8177335.37, "unit": "m³"}
